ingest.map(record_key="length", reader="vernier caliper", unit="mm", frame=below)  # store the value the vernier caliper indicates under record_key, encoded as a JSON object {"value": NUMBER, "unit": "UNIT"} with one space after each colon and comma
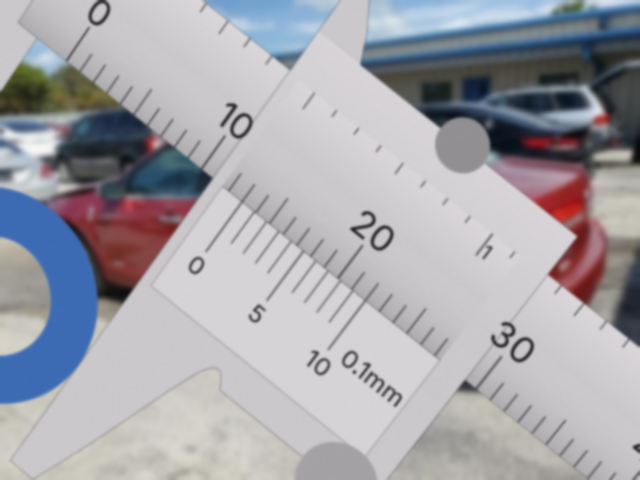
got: {"value": 13.0, "unit": "mm"}
